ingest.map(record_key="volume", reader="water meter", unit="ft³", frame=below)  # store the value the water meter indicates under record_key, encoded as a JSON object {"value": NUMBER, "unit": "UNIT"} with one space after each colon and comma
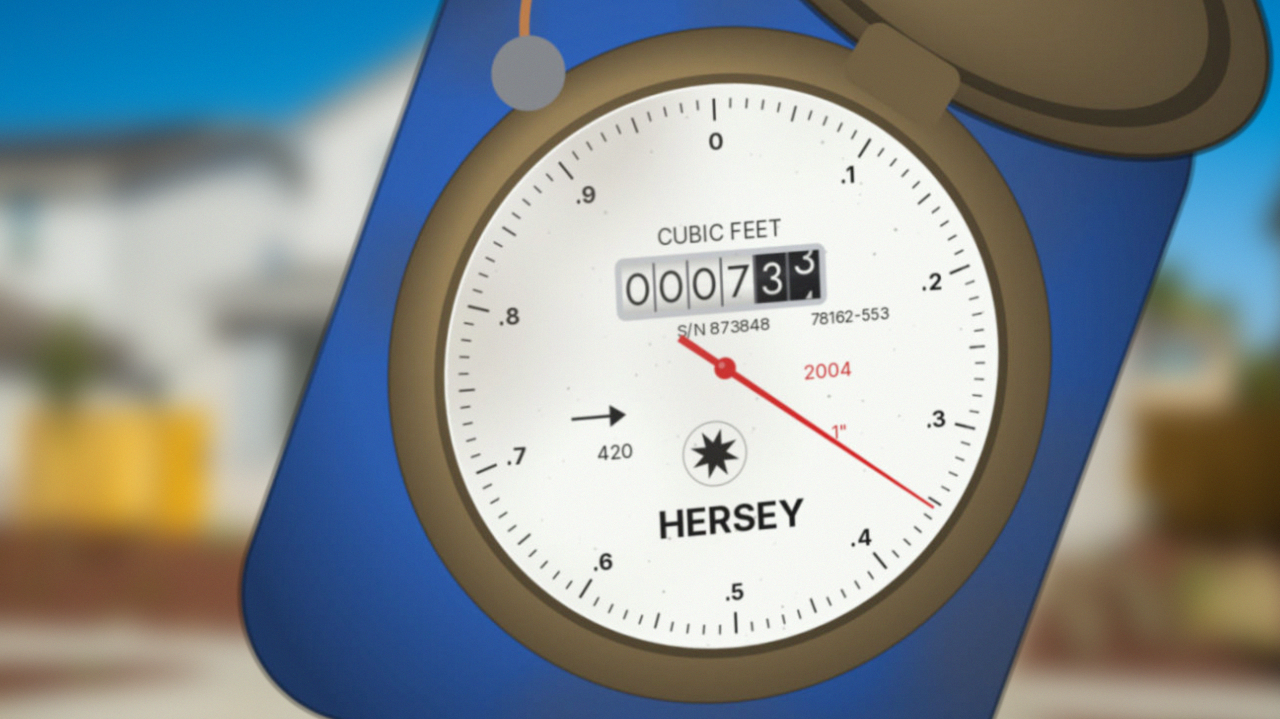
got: {"value": 733.35, "unit": "ft³"}
